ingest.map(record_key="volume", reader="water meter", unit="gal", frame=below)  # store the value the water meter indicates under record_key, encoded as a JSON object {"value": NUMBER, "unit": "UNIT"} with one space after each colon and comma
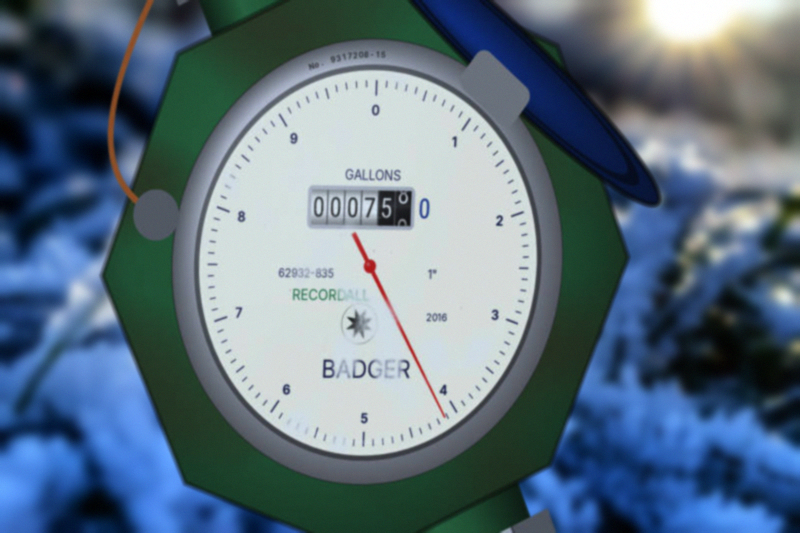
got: {"value": 7584.1, "unit": "gal"}
